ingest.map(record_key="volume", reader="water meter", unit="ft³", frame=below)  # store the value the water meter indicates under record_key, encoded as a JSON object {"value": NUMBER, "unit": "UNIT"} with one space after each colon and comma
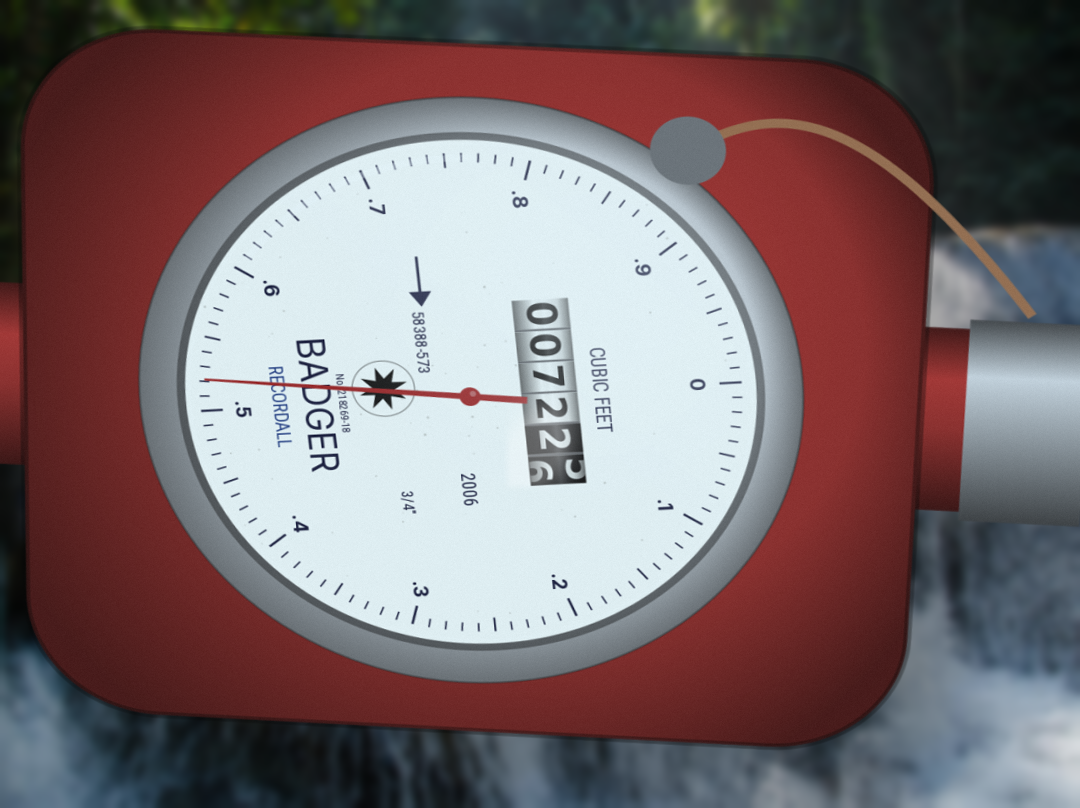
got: {"value": 7225.52, "unit": "ft³"}
